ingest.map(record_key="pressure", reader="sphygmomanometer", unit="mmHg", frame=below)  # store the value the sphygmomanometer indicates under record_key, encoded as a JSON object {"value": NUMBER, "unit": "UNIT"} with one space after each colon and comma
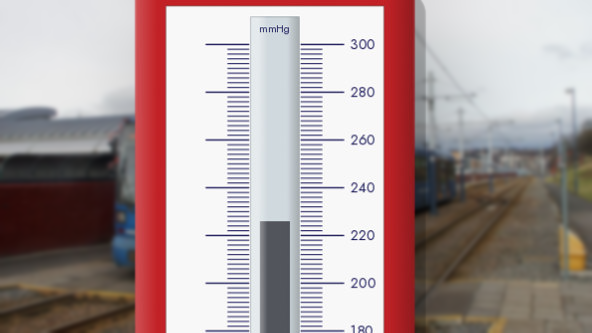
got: {"value": 226, "unit": "mmHg"}
